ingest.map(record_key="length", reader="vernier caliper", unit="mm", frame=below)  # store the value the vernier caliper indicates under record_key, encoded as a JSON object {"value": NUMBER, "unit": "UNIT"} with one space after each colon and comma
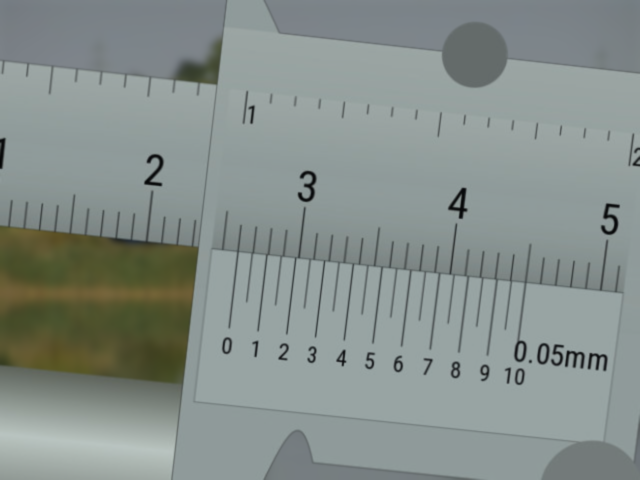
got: {"value": 26.0, "unit": "mm"}
